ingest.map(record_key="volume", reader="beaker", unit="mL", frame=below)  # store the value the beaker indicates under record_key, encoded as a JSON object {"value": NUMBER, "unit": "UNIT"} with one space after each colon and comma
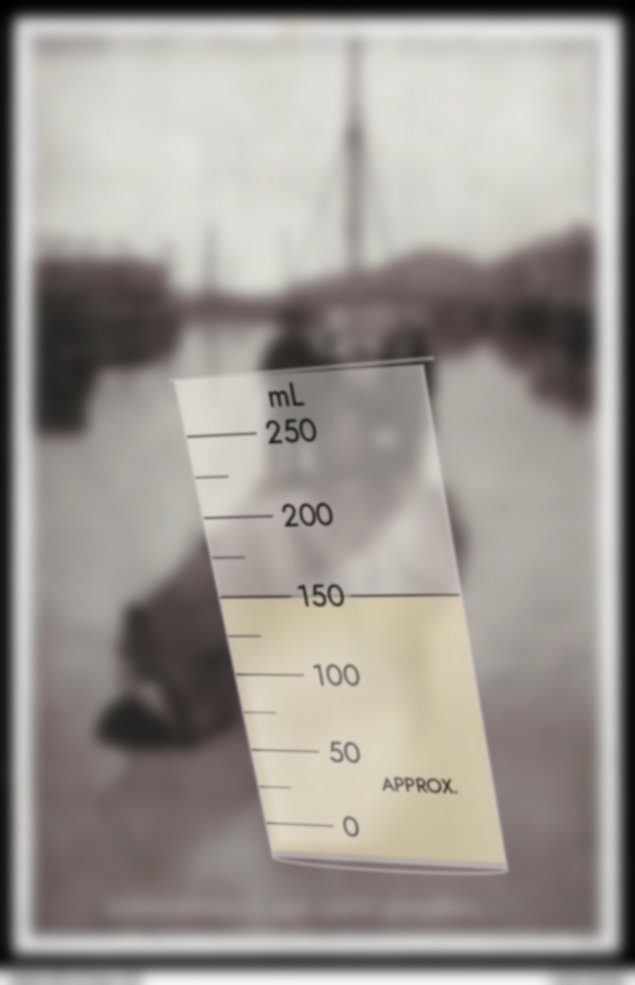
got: {"value": 150, "unit": "mL"}
